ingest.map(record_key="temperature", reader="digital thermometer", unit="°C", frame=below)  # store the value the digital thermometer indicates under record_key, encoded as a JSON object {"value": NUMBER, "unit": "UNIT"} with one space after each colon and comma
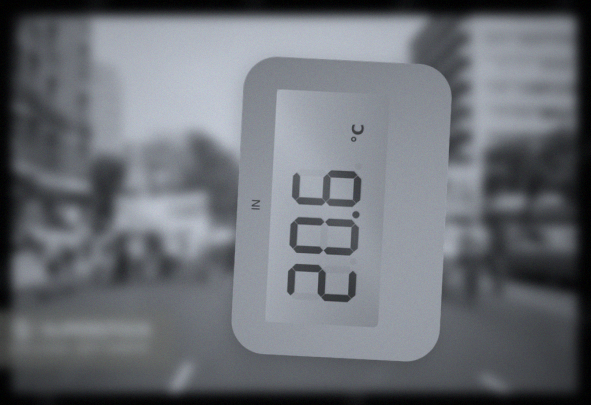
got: {"value": 20.6, "unit": "°C"}
